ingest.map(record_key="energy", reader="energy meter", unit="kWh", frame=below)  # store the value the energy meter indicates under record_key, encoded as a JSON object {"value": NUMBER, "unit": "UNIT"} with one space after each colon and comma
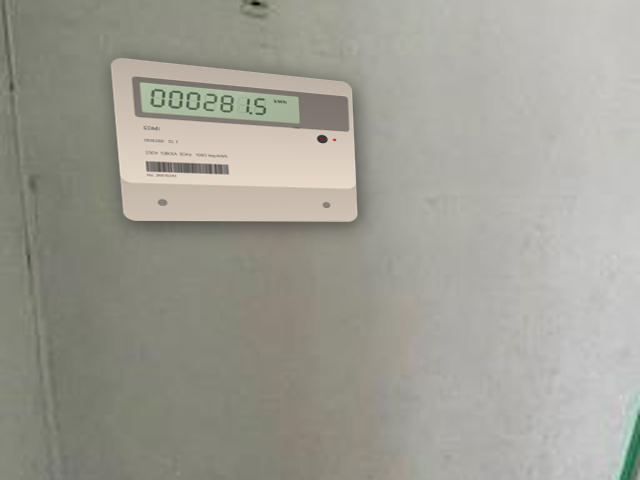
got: {"value": 281.5, "unit": "kWh"}
